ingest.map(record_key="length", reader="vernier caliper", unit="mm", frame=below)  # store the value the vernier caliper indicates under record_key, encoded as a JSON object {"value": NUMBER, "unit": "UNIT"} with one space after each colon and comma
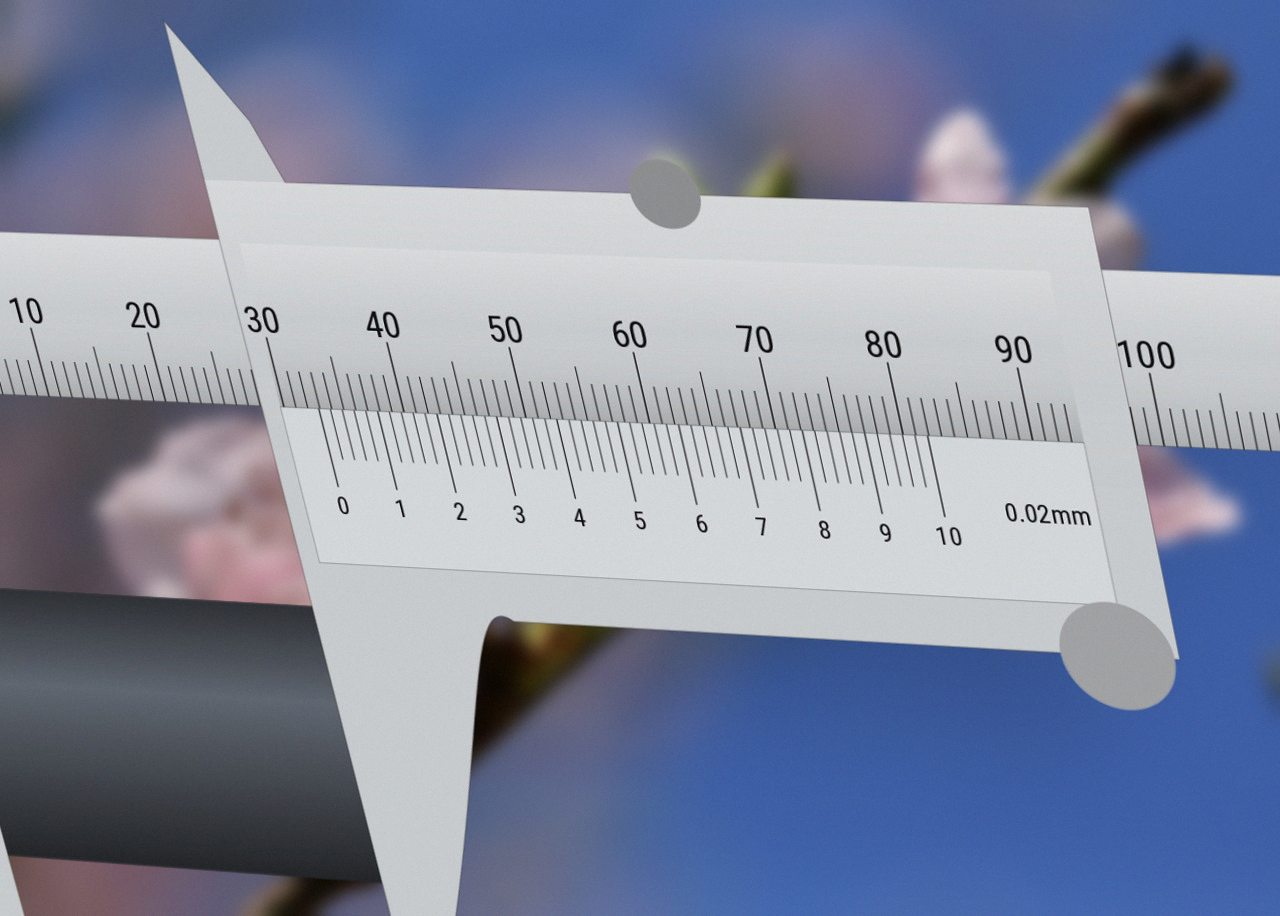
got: {"value": 32.9, "unit": "mm"}
